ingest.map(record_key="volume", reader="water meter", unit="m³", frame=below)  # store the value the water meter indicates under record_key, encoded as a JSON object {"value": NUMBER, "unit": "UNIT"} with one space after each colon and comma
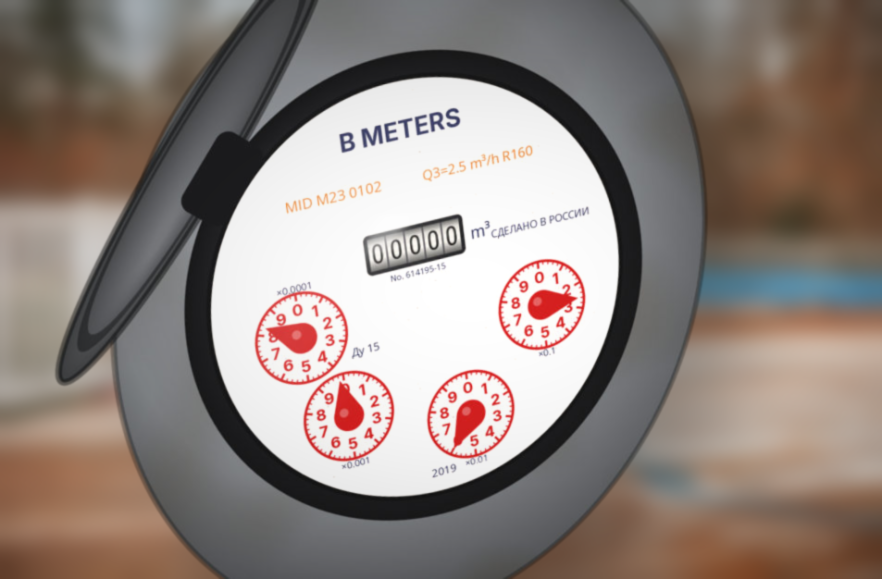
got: {"value": 0.2598, "unit": "m³"}
